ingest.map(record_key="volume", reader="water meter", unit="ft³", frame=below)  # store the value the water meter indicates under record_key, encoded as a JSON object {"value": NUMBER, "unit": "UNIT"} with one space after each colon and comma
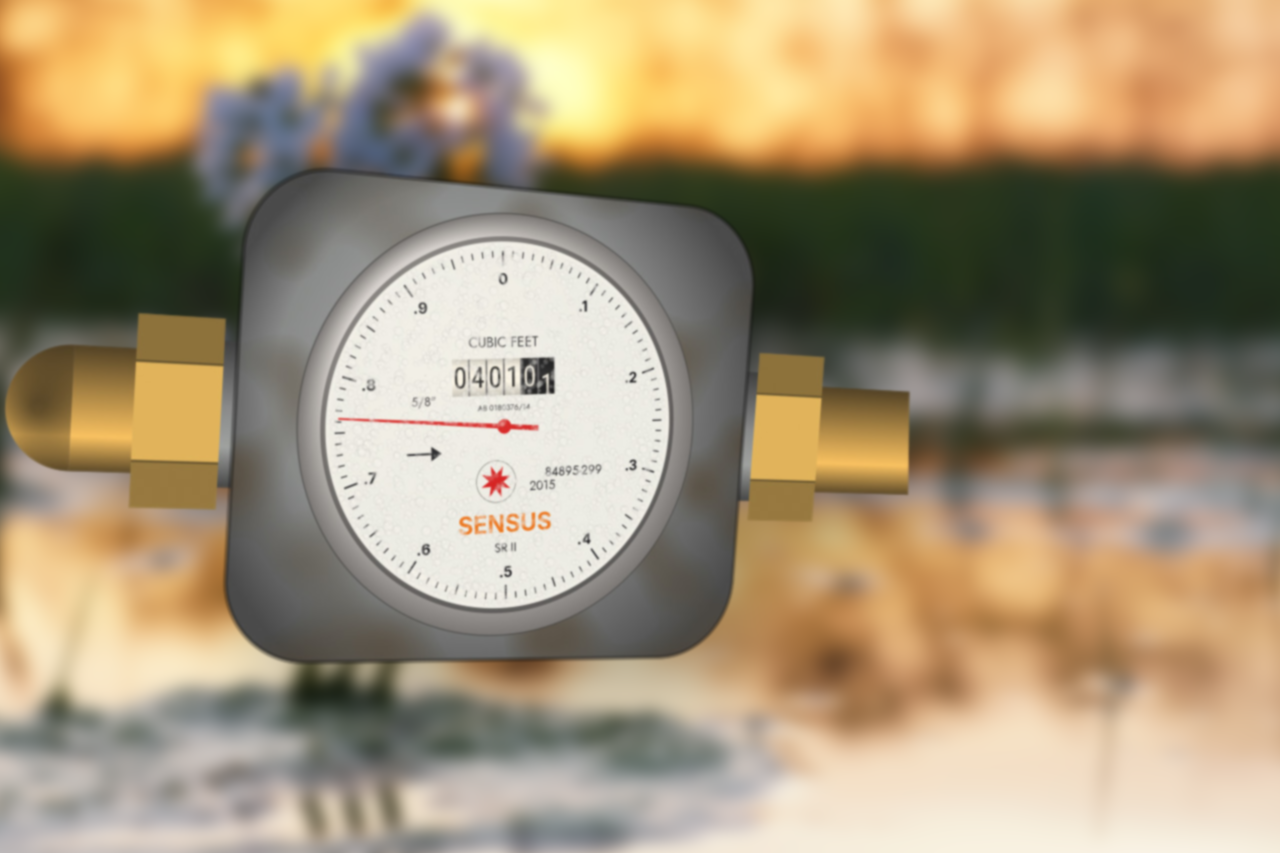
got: {"value": 40100.76, "unit": "ft³"}
